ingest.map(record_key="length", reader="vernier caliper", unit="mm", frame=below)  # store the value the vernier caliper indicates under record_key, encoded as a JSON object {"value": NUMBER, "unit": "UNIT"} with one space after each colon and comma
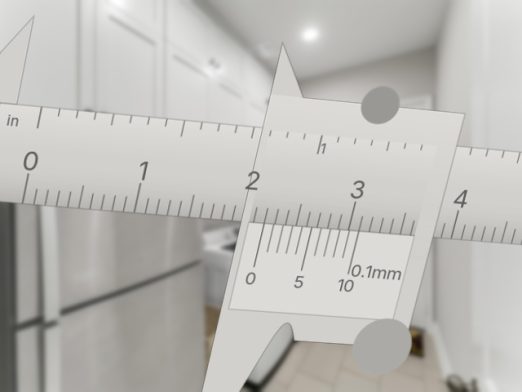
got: {"value": 22.0, "unit": "mm"}
